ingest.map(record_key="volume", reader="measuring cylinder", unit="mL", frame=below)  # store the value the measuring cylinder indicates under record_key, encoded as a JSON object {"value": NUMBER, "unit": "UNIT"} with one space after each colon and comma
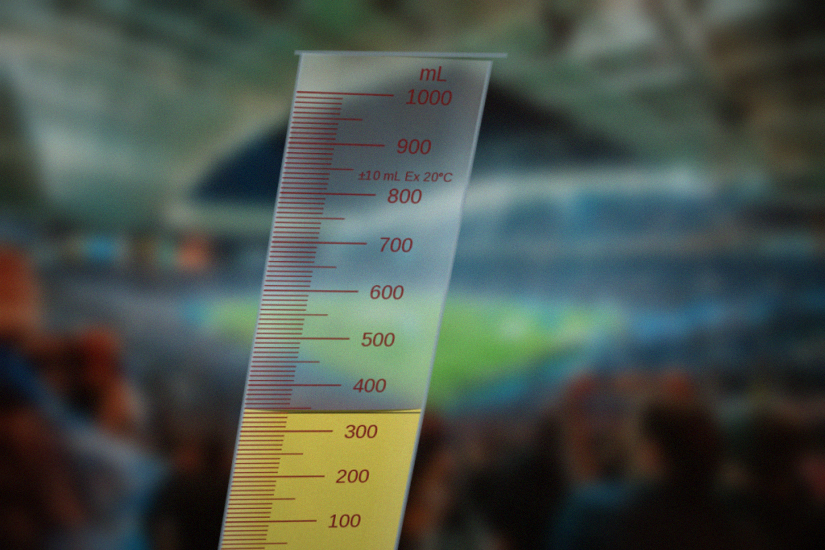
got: {"value": 340, "unit": "mL"}
